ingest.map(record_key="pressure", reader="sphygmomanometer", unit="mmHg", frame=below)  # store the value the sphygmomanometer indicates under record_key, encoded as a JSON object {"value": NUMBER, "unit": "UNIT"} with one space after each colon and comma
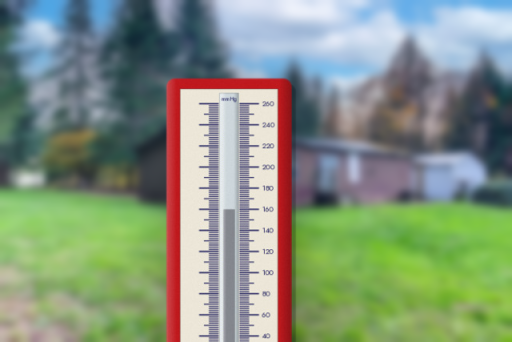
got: {"value": 160, "unit": "mmHg"}
